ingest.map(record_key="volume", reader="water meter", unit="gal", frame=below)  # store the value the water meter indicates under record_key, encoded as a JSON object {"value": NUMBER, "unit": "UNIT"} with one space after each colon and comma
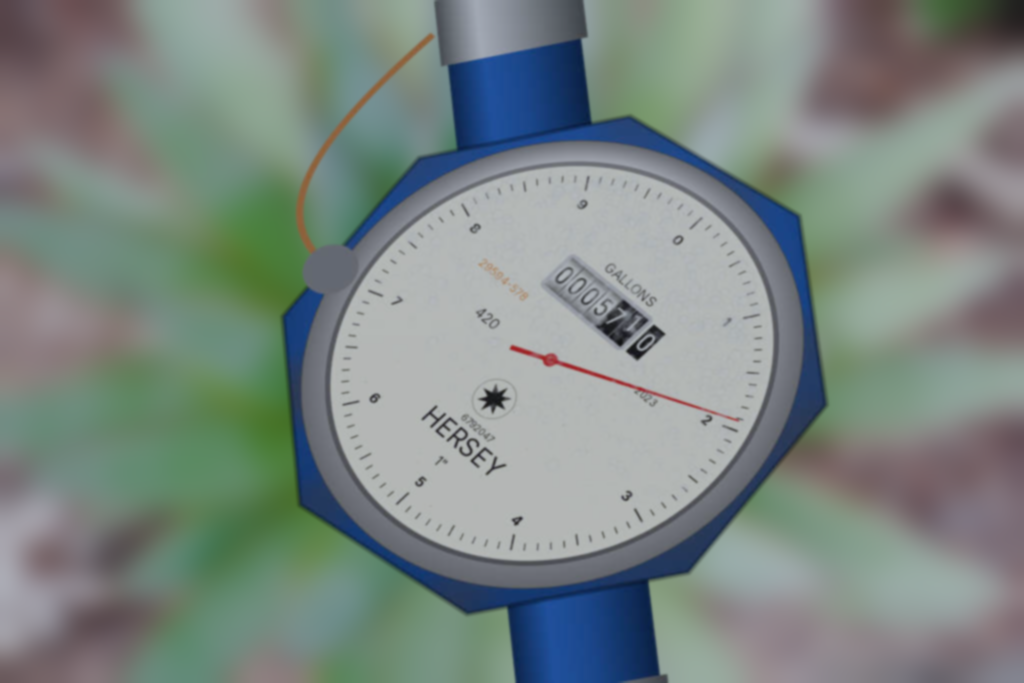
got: {"value": 5711.9, "unit": "gal"}
